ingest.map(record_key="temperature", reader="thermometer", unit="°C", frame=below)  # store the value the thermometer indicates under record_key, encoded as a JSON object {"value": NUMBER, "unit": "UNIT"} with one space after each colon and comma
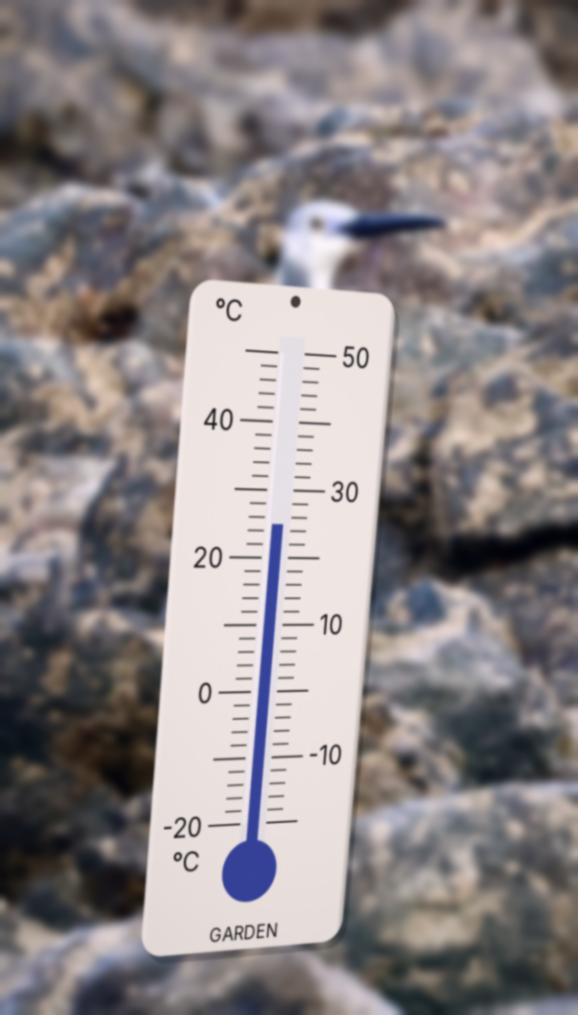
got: {"value": 25, "unit": "°C"}
